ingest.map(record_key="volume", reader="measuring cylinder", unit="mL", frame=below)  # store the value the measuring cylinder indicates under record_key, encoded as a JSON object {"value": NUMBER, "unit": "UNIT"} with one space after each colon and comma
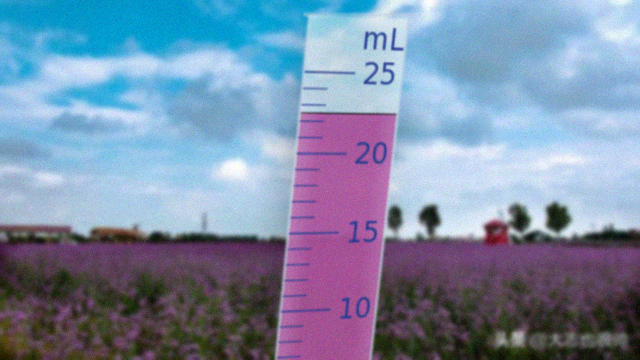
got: {"value": 22.5, "unit": "mL"}
